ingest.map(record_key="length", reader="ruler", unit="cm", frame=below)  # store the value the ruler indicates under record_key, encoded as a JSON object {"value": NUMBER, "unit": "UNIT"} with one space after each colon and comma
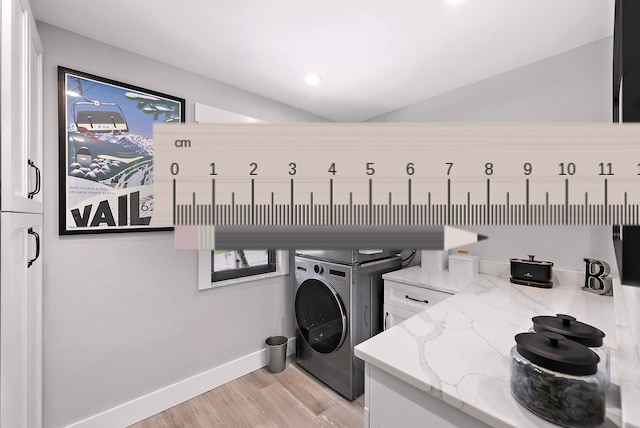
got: {"value": 8, "unit": "cm"}
